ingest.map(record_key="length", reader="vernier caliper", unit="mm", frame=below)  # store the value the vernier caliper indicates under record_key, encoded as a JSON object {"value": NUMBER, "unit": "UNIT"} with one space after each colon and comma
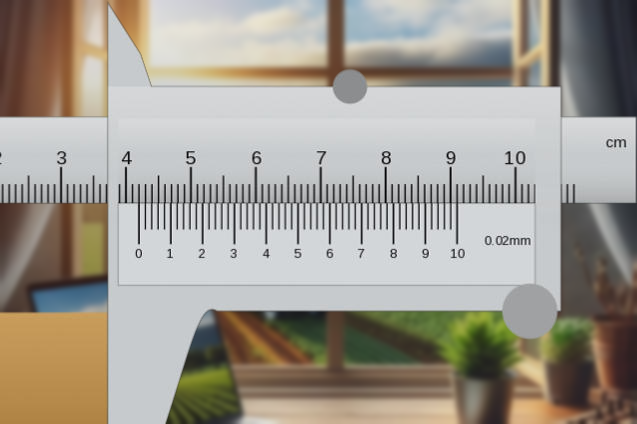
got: {"value": 42.0, "unit": "mm"}
